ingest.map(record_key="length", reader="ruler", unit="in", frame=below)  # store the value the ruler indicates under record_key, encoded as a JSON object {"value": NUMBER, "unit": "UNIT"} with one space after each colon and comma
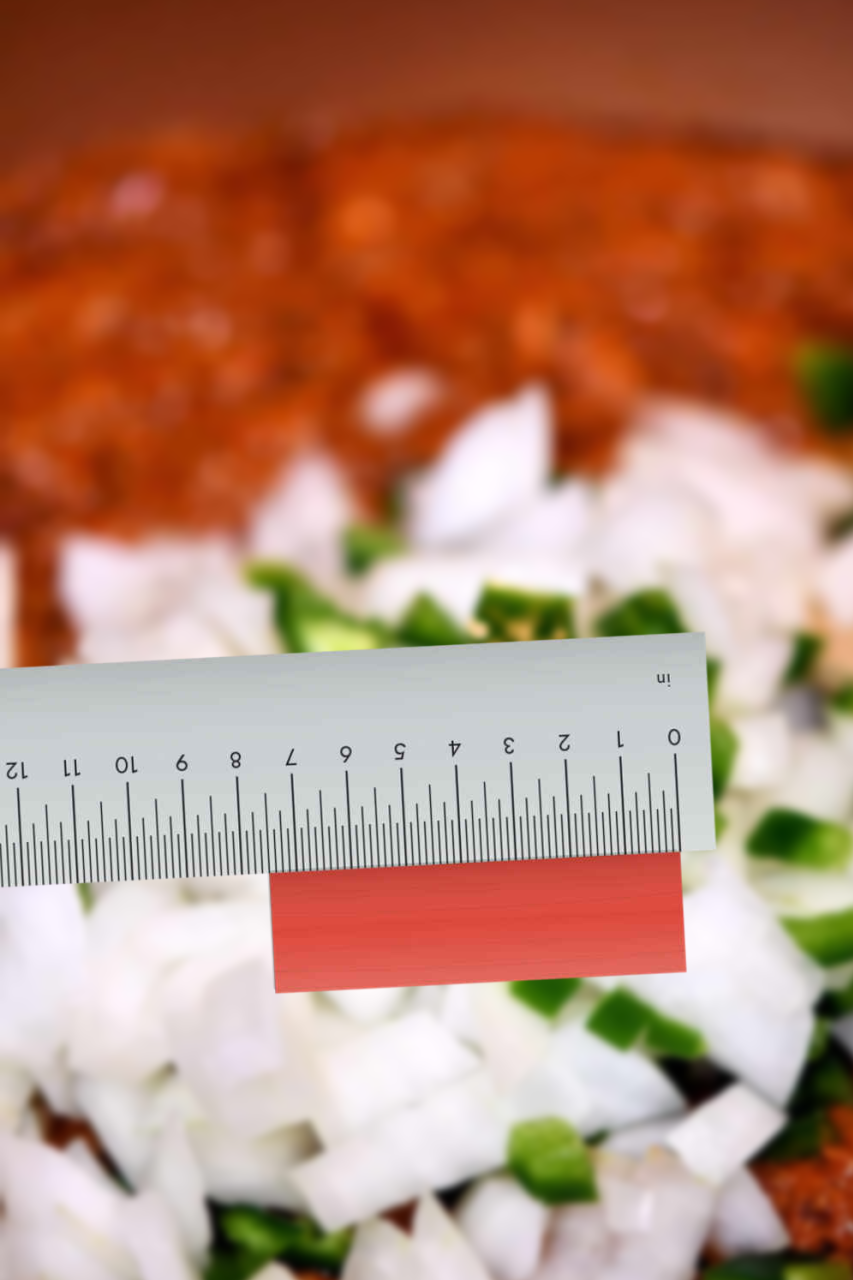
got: {"value": 7.5, "unit": "in"}
